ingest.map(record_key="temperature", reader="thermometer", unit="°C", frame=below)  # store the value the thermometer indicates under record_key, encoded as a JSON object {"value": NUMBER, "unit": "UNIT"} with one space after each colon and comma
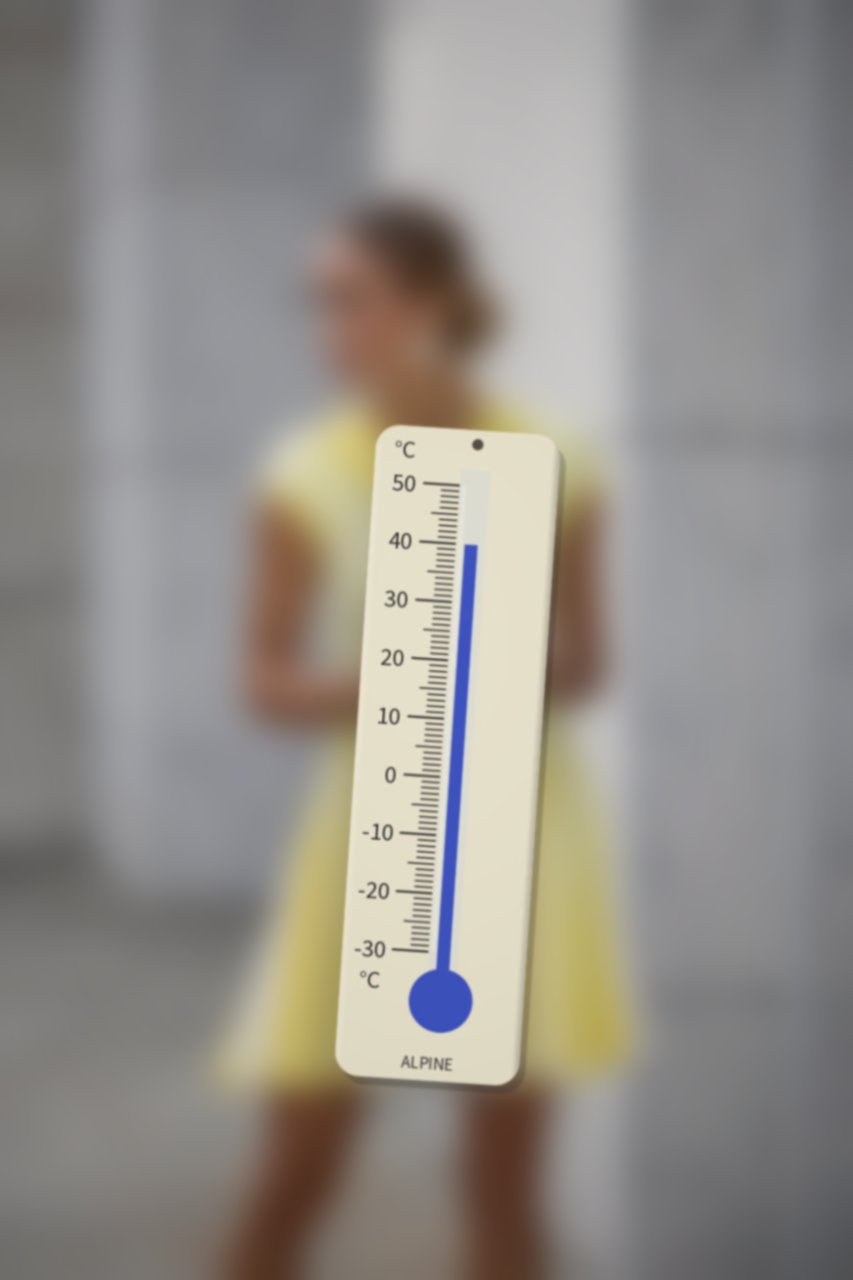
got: {"value": 40, "unit": "°C"}
